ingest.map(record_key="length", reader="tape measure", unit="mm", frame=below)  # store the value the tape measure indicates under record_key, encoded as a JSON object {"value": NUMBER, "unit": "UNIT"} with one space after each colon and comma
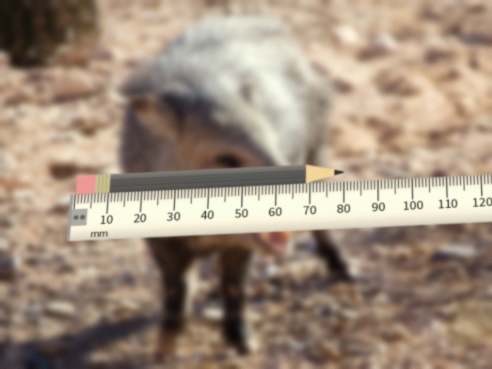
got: {"value": 80, "unit": "mm"}
